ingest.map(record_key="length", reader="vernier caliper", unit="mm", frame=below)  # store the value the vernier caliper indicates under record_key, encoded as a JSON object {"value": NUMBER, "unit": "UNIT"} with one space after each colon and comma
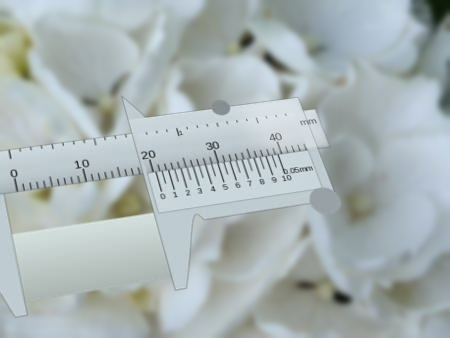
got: {"value": 20.4, "unit": "mm"}
